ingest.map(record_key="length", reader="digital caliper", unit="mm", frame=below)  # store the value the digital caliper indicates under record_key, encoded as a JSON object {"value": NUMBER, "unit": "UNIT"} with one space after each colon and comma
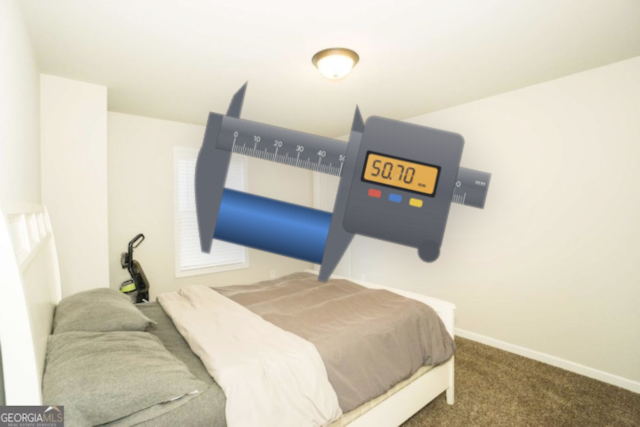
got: {"value": 50.70, "unit": "mm"}
